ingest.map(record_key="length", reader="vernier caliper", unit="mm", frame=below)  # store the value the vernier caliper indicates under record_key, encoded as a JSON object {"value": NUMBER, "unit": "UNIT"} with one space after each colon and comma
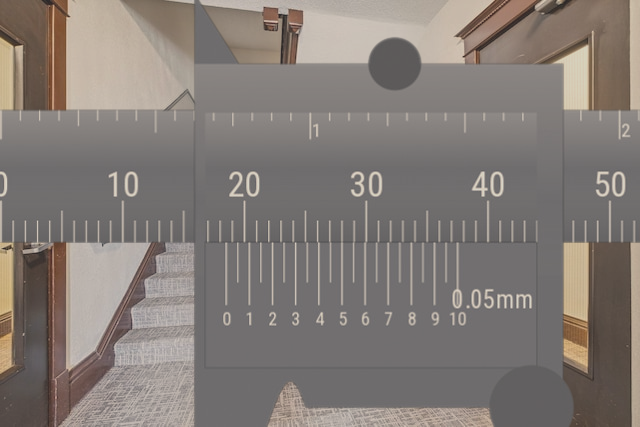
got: {"value": 18.5, "unit": "mm"}
